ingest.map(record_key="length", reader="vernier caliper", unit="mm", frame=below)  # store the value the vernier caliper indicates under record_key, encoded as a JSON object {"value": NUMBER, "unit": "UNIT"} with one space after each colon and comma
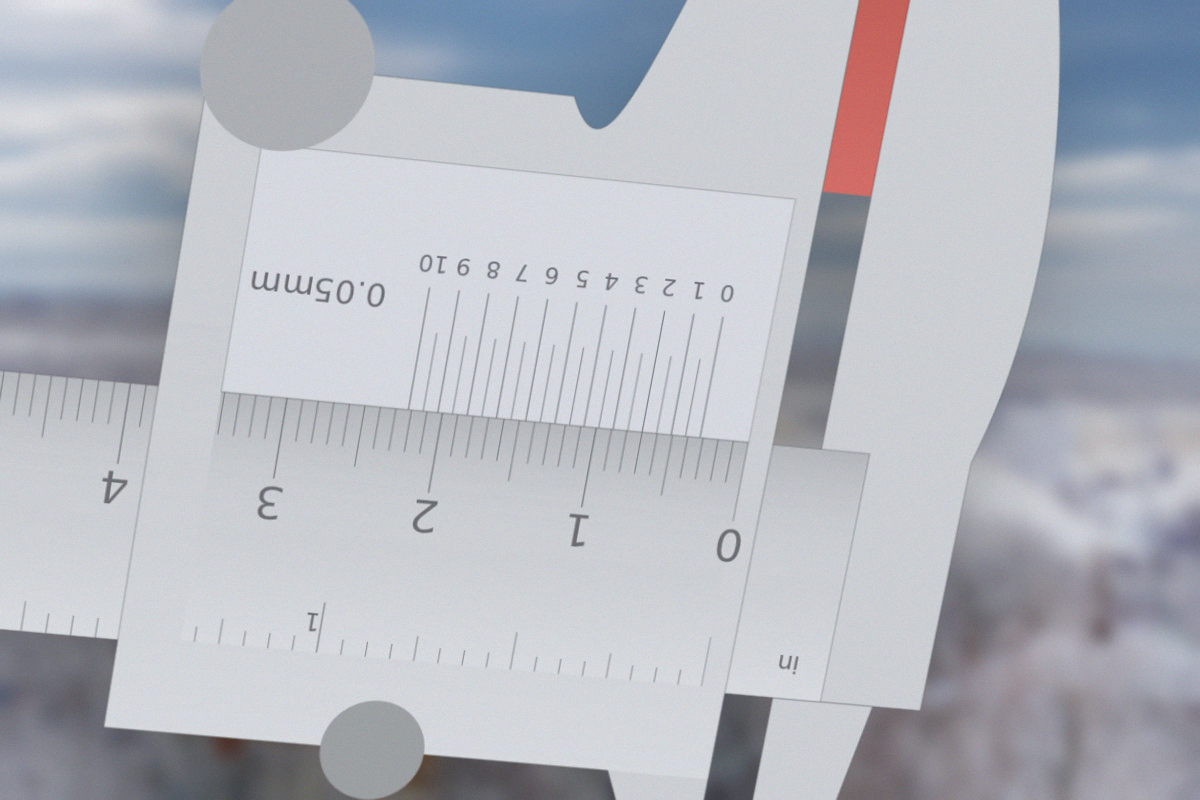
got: {"value": 3.2, "unit": "mm"}
